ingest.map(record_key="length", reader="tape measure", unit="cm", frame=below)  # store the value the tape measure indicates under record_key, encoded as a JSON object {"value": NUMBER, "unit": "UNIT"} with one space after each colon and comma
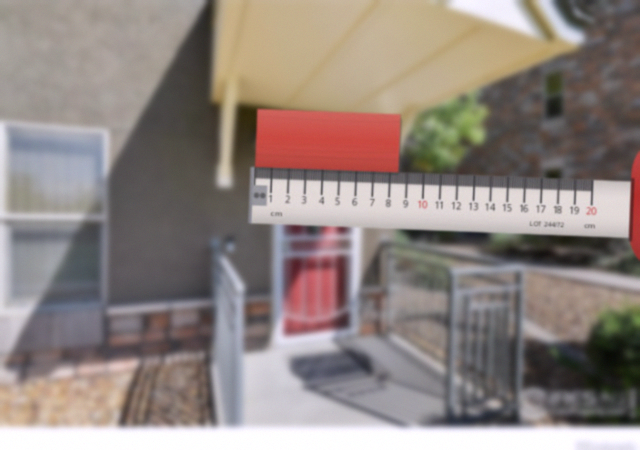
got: {"value": 8.5, "unit": "cm"}
